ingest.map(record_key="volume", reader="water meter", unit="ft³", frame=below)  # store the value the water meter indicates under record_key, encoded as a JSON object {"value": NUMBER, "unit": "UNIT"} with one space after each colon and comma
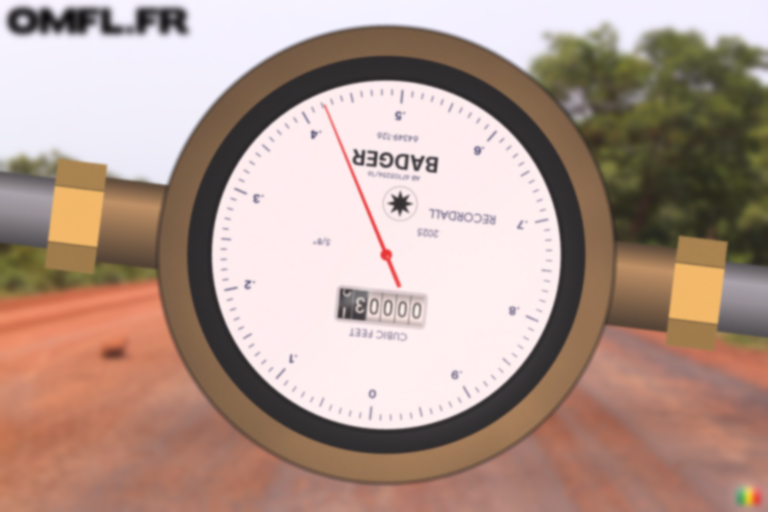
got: {"value": 31.42, "unit": "ft³"}
